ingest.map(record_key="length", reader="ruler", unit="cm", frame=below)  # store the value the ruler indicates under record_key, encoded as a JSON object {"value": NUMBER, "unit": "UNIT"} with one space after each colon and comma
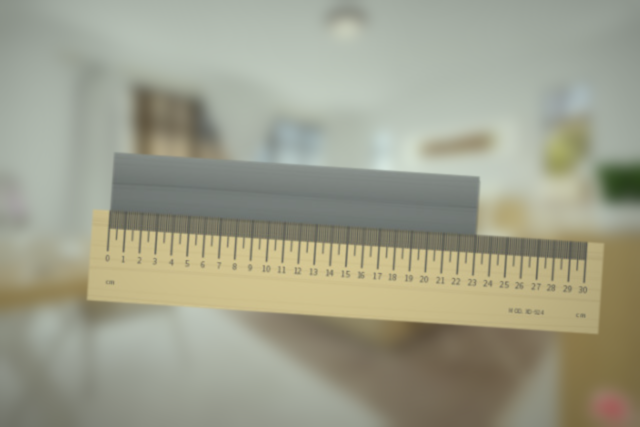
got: {"value": 23, "unit": "cm"}
